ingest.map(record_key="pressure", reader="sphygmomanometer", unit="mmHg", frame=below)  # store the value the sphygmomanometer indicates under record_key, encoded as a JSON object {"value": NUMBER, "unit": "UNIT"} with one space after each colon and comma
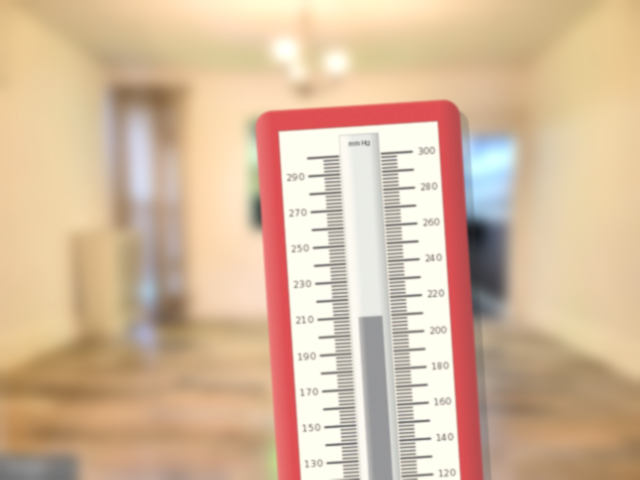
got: {"value": 210, "unit": "mmHg"}
